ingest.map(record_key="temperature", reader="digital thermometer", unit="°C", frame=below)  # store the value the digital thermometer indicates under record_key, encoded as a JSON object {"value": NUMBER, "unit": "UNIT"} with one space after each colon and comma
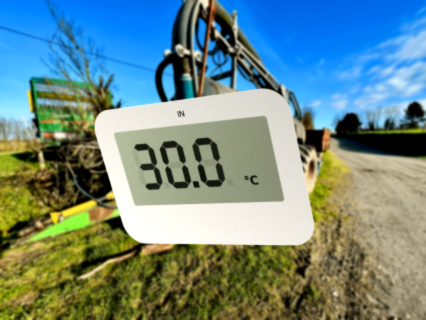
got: {"value": 30.0, "unit": "°C"}
